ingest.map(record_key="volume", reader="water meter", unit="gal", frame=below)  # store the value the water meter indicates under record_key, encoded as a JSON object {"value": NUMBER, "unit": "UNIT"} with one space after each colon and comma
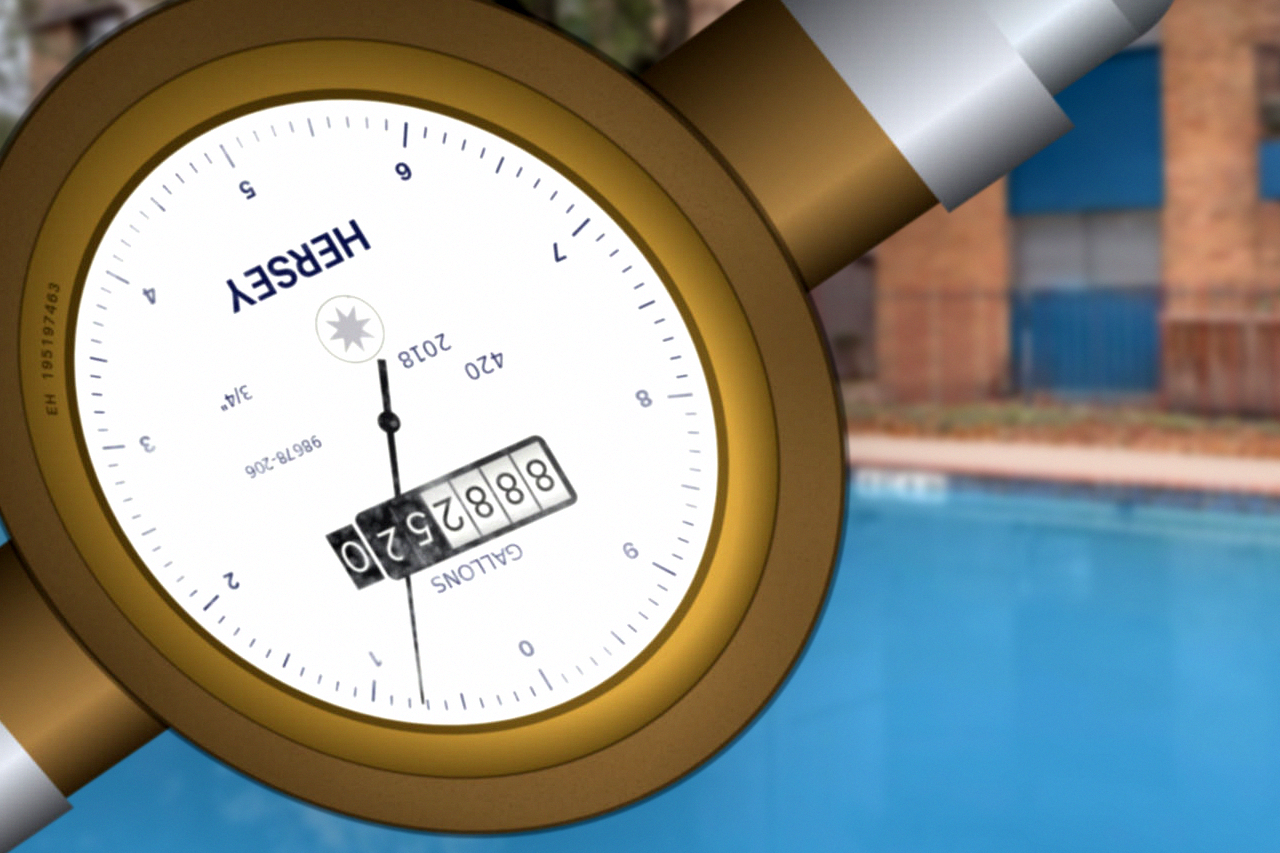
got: {"value": 8882520.7, "unit": "gal"}
